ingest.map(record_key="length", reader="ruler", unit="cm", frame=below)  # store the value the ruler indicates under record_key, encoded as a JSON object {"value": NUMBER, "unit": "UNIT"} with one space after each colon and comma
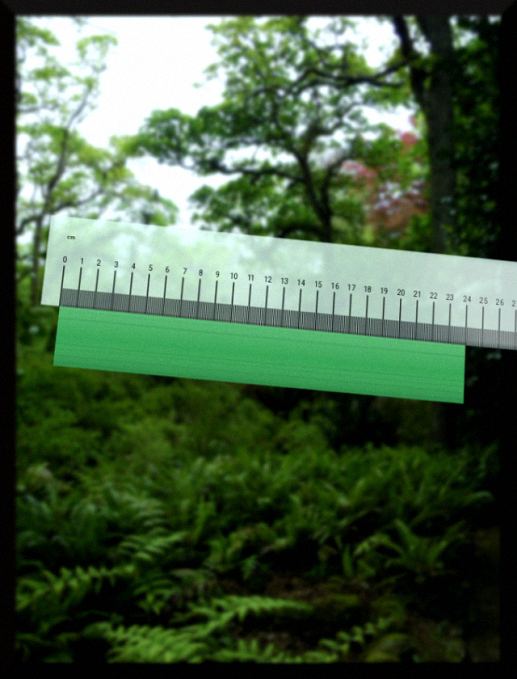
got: {"value": 24, "unit": "cm"}
